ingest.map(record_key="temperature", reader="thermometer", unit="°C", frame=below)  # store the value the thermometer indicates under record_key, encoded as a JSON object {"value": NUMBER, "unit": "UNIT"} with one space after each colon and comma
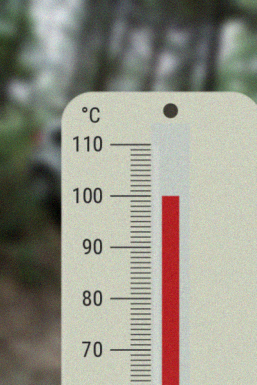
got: {"value": 100, "unit": "°C"}
